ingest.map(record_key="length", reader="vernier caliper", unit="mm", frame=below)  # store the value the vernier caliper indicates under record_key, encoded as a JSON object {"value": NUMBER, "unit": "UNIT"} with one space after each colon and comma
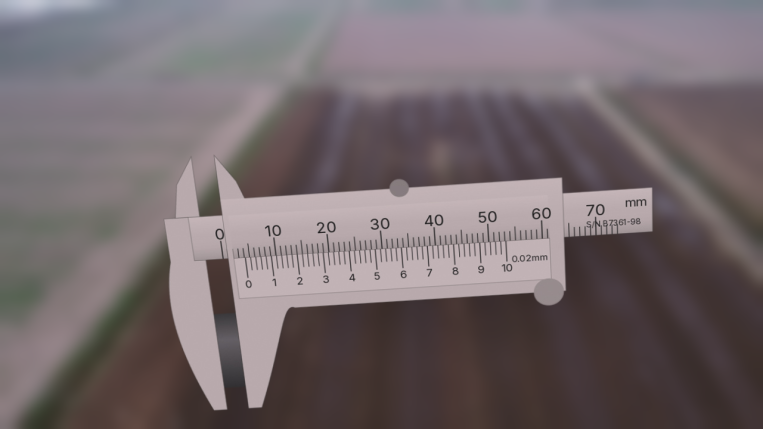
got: {"value": 4.2, "unit": "mm"}
